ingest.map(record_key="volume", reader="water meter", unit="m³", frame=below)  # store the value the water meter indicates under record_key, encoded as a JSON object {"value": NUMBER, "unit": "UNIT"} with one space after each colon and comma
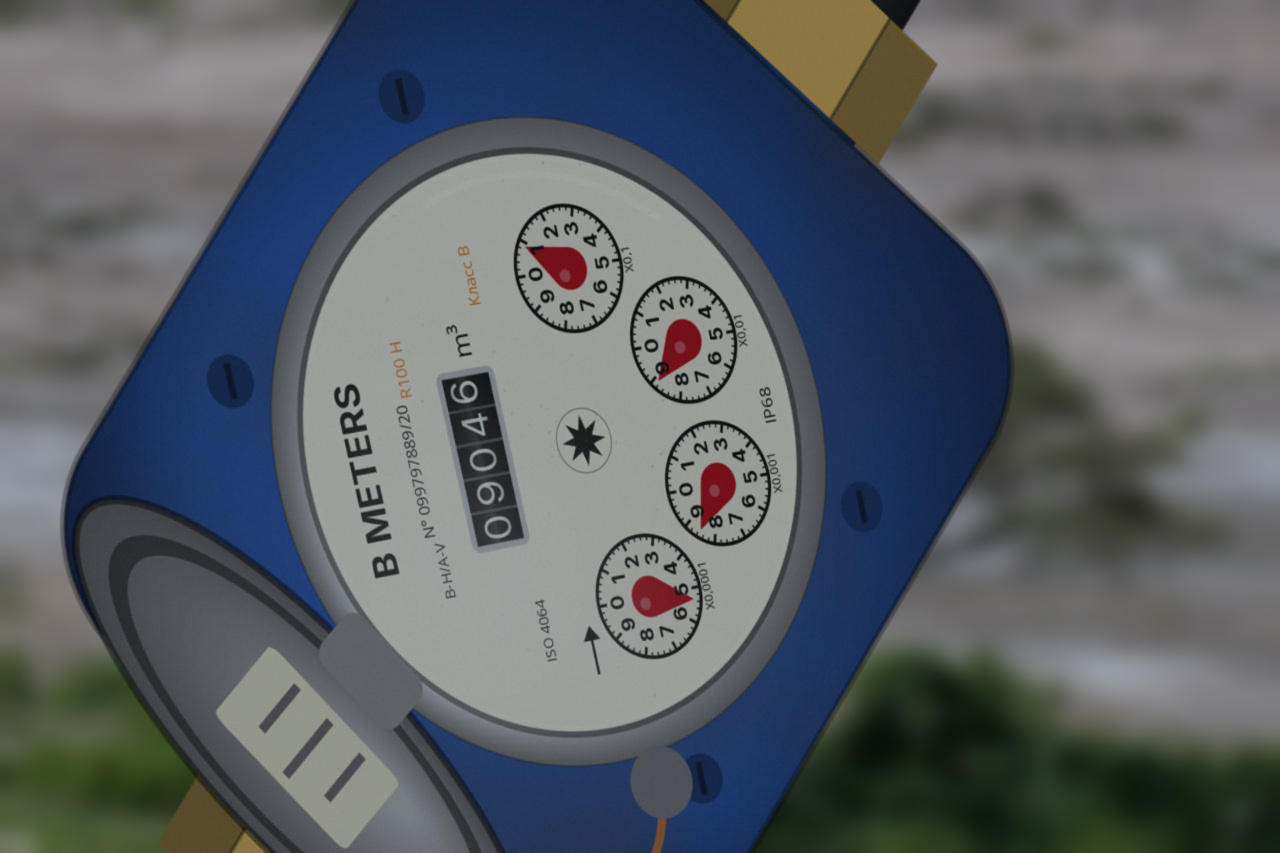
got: {"value": 9046.0885, "unit": "m³"}
